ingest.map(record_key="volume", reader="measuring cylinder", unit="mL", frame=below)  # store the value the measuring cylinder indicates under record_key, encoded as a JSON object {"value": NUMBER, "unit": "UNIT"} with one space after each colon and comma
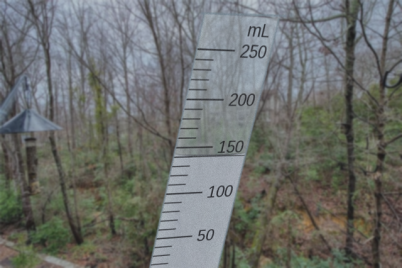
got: {"value": 140, "unit": "mL"}
